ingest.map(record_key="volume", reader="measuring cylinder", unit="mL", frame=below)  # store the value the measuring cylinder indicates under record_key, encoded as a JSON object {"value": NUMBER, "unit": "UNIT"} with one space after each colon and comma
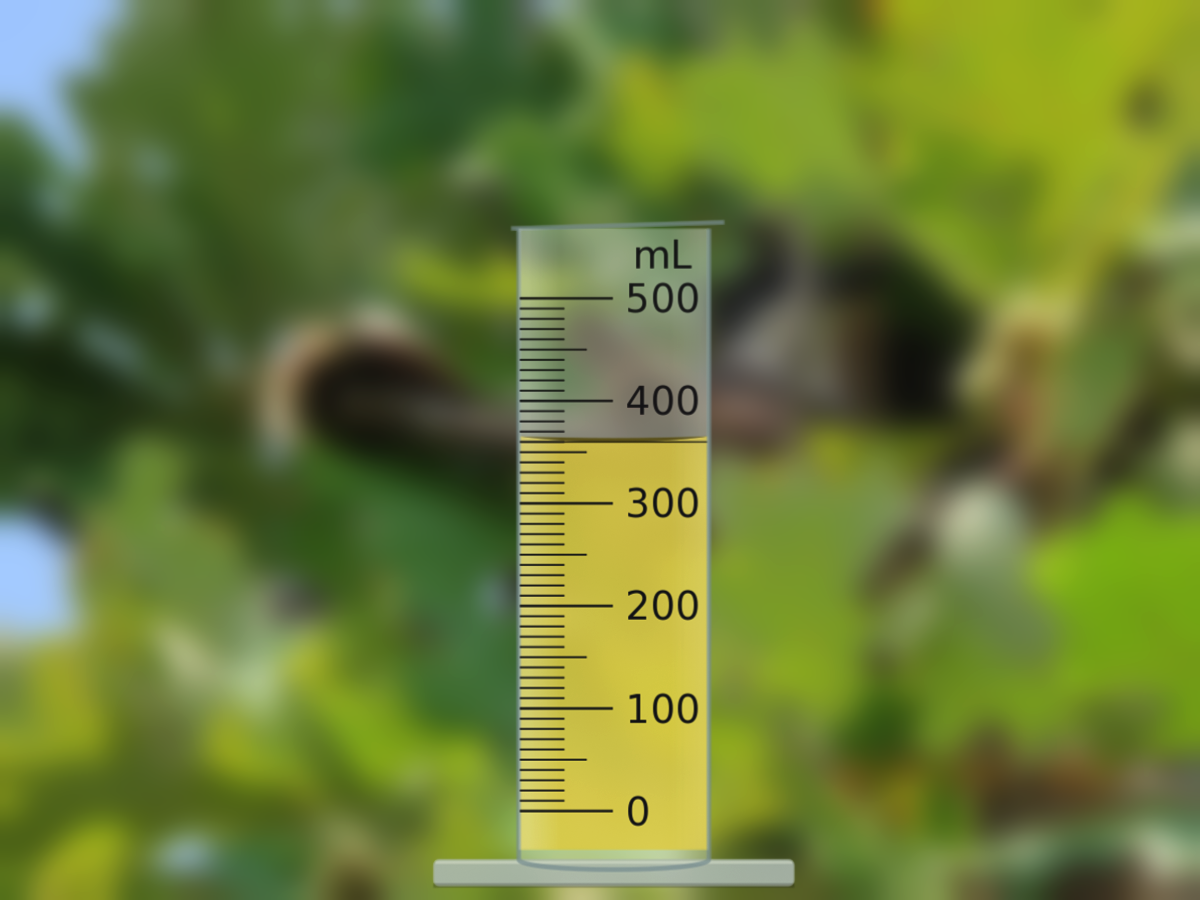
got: {"value": 360, "unit": "mL"}
